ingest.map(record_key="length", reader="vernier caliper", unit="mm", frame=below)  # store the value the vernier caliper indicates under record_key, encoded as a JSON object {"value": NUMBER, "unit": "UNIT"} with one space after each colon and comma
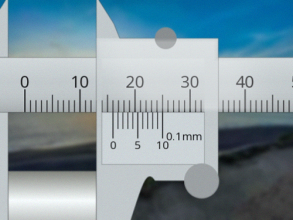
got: {"value": 16.0, "unit": "mm"}
